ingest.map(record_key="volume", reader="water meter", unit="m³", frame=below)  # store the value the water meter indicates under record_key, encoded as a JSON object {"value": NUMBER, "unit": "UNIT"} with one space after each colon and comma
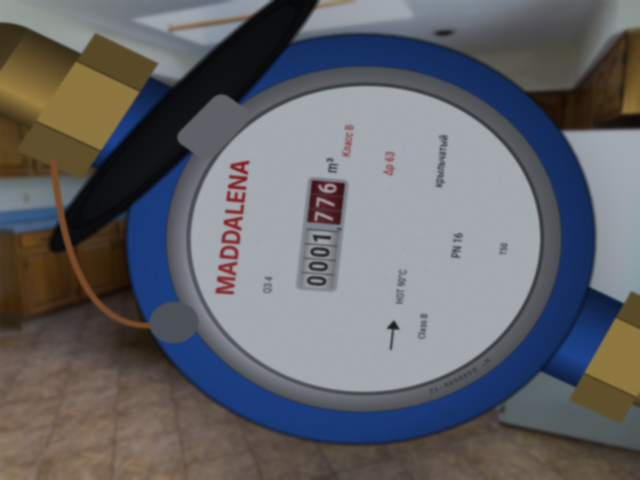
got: {"value": 1.776, "unit": "m³"}
